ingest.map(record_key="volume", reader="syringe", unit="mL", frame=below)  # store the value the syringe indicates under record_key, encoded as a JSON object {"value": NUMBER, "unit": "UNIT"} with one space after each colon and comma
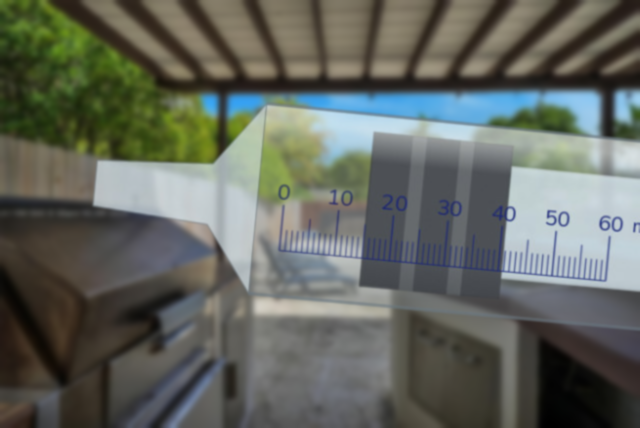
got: {"value": 15, "unit": "mL"}
